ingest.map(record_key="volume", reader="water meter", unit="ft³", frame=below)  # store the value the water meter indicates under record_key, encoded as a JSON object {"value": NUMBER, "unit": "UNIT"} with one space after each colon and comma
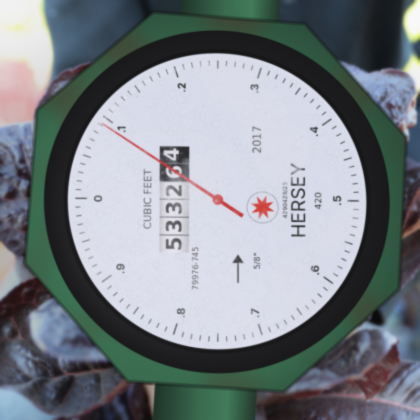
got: {"value": 533264.09, "unit": "ft³"}
